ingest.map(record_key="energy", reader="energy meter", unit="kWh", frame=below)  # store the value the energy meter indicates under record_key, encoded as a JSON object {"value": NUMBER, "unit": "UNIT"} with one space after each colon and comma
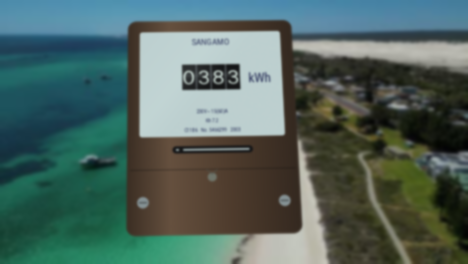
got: {"value": 383, "unit": "kWh"}
